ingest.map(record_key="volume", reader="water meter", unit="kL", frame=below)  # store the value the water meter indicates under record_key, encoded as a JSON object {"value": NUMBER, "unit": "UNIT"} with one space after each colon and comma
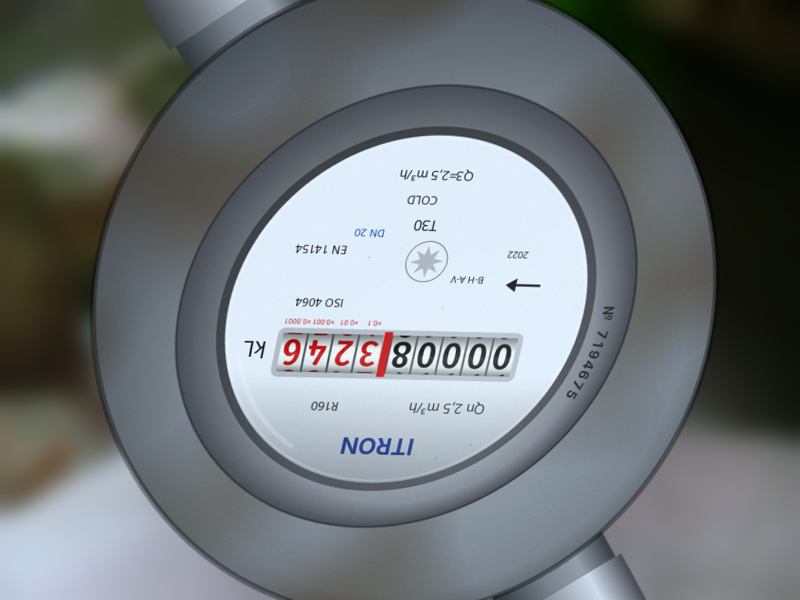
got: {"value": 8.3246, "unit": "kL"}
